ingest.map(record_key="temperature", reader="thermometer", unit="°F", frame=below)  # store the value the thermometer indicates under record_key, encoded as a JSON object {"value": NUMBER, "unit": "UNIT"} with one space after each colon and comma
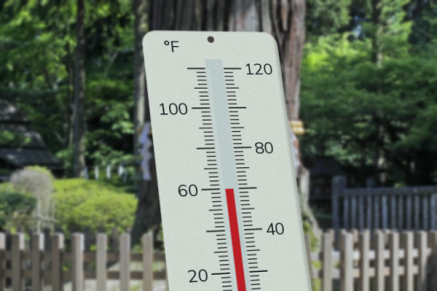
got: {"value": 60, "unit": "°F"}
